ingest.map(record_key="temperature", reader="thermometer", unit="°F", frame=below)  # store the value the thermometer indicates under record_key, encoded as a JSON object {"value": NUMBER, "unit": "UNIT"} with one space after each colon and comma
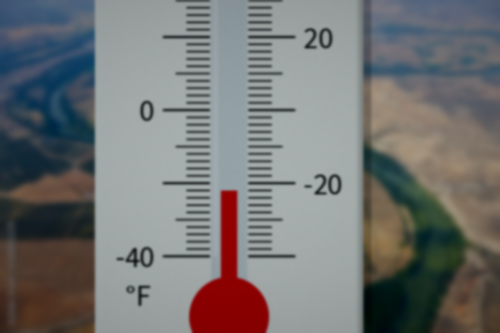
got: {"value": -22, "unit": "°F"}
